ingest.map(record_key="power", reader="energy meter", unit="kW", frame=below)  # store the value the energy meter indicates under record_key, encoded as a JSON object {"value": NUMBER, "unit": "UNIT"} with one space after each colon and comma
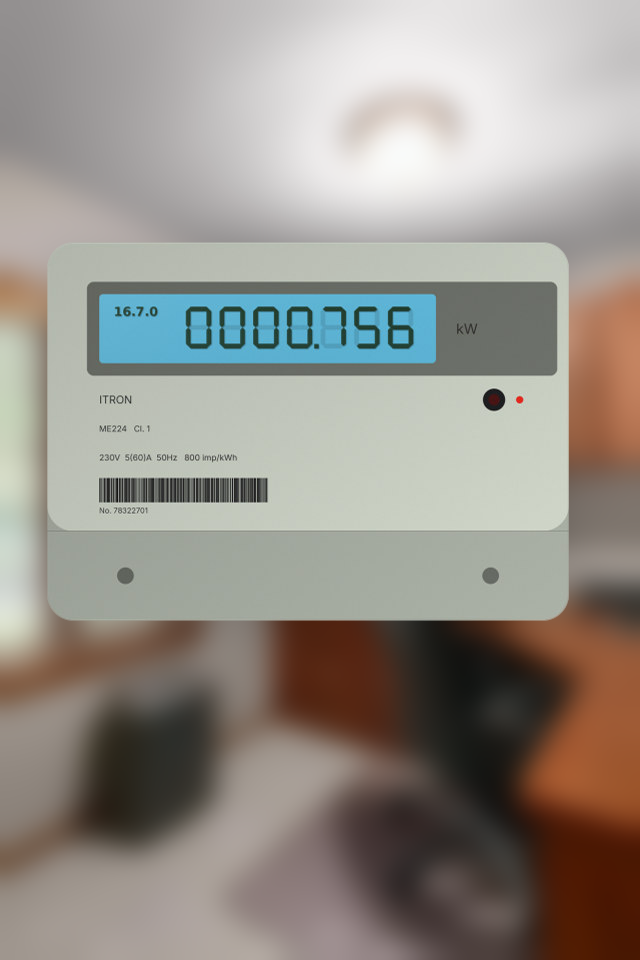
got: {"value": 0.756, "unit": "kW"}
